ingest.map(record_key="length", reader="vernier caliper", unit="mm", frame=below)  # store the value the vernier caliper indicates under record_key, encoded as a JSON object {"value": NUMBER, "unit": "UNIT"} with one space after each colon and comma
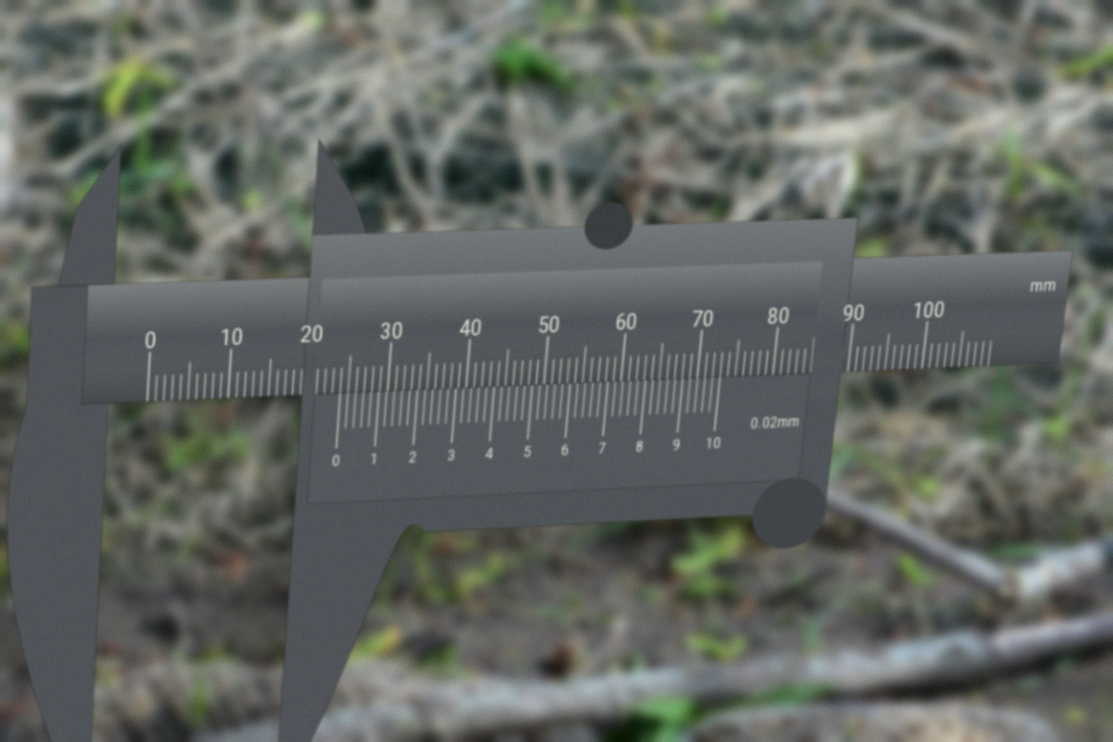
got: {"value": 24.0, "unit": "mm"}
